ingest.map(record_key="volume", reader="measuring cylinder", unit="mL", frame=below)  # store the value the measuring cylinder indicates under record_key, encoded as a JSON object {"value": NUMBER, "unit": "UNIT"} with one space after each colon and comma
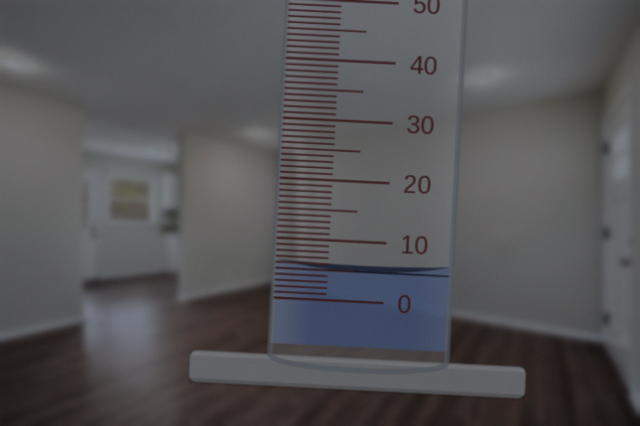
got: {"value": 5, "unit": "mL"}
